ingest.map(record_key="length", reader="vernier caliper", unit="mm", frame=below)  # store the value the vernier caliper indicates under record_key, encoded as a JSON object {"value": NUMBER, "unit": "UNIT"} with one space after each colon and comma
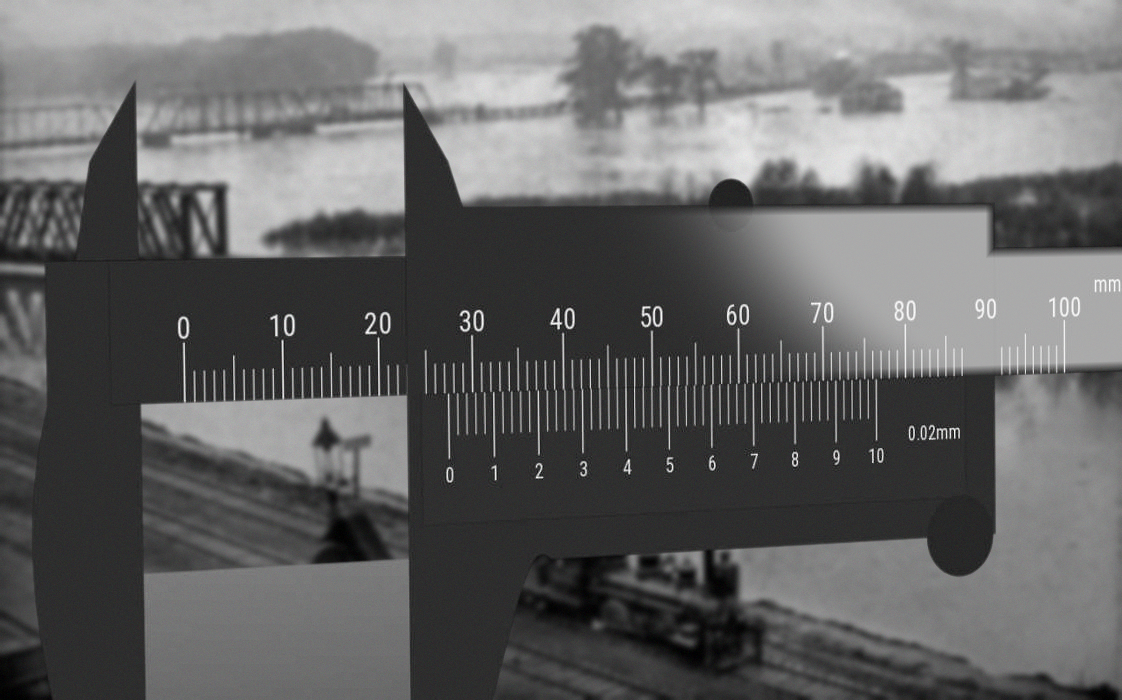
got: {"value": 27.4, "unit": "mm"}
